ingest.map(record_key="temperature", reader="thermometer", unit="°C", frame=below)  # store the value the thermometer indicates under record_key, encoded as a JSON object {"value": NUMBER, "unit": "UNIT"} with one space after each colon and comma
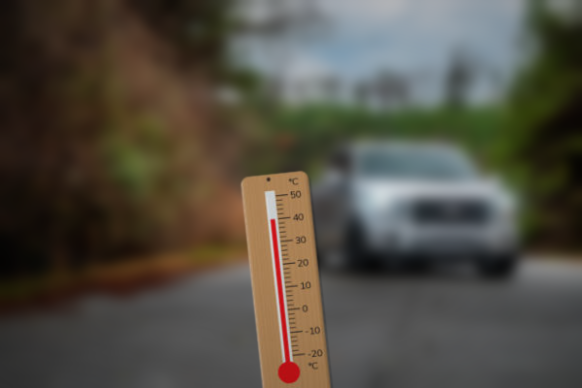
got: {"value": 40, "unit": "°C"}
